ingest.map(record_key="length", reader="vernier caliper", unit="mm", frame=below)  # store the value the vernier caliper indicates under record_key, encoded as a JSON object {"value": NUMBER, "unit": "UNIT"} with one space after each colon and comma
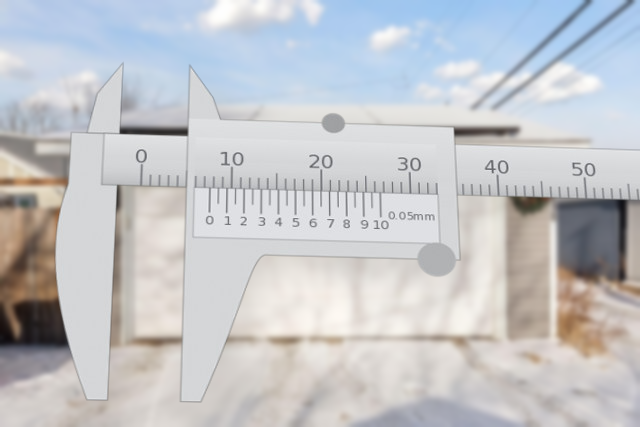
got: {"value": 7.6, "unit": "mm"}
